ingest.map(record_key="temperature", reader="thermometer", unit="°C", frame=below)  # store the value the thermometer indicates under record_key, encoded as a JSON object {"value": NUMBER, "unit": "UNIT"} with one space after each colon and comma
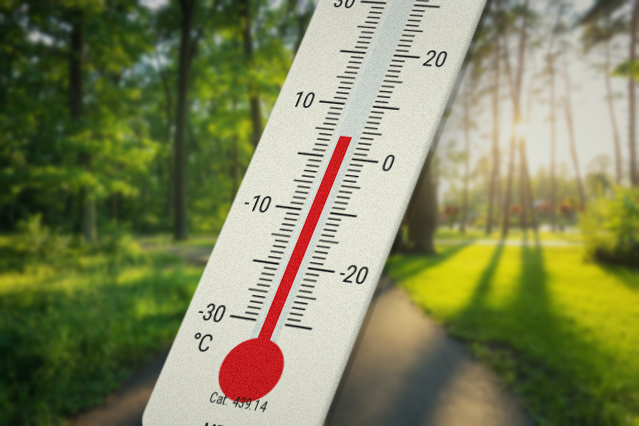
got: {"value": 4, "unit": "°C"}
